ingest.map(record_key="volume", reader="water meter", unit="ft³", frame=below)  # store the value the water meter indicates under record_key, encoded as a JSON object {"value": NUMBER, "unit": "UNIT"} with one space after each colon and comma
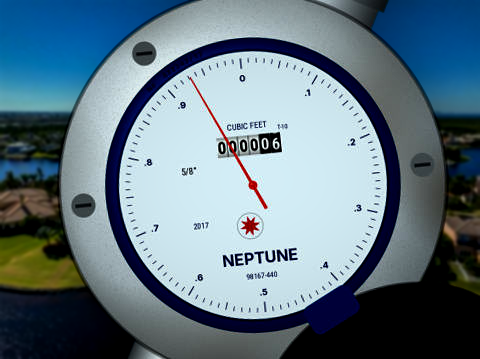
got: {"value": 5.93, "unit": "ft³"}
